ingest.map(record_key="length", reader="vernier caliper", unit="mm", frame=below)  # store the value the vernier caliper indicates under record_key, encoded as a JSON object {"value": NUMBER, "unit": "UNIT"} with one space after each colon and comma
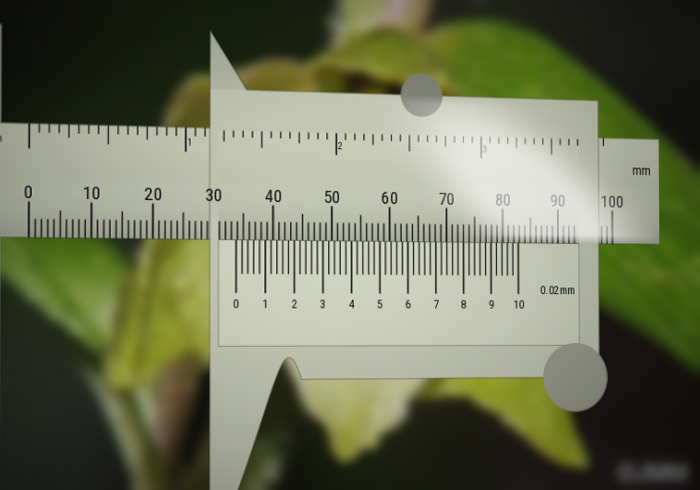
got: {"value": 33.8, "unit": "mm"}
